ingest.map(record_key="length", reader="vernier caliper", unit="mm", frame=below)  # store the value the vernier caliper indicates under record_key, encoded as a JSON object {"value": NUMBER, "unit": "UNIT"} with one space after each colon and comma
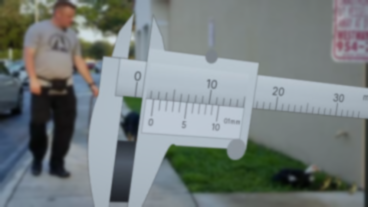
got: {"value": 2.4, "unit": "mm"}
